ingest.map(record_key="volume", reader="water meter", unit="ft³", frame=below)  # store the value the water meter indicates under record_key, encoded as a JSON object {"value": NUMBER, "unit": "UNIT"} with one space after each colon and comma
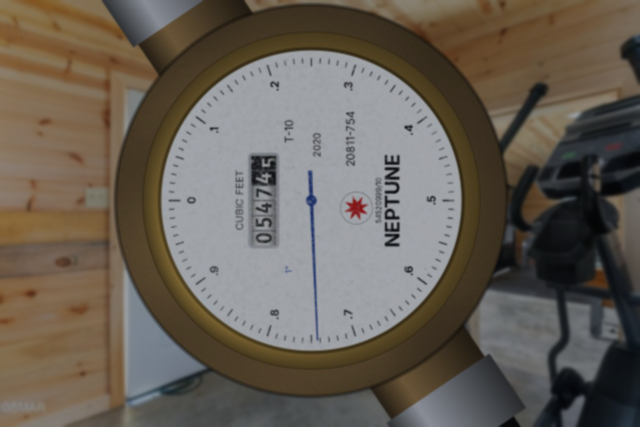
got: {"value": 54744.74, "unit": "ft³"}
